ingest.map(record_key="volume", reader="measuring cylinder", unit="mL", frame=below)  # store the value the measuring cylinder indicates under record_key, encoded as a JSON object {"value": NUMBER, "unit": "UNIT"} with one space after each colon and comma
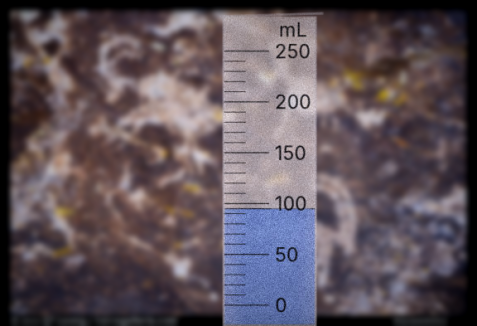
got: {"value": 95, "unit": "mL"}
